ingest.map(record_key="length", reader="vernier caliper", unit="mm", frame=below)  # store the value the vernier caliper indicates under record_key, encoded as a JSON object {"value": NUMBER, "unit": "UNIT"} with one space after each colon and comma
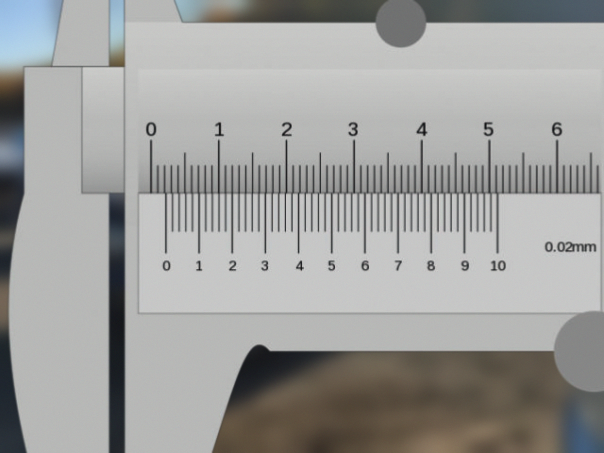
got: {"value": 2.2, "unit": "mm"}
